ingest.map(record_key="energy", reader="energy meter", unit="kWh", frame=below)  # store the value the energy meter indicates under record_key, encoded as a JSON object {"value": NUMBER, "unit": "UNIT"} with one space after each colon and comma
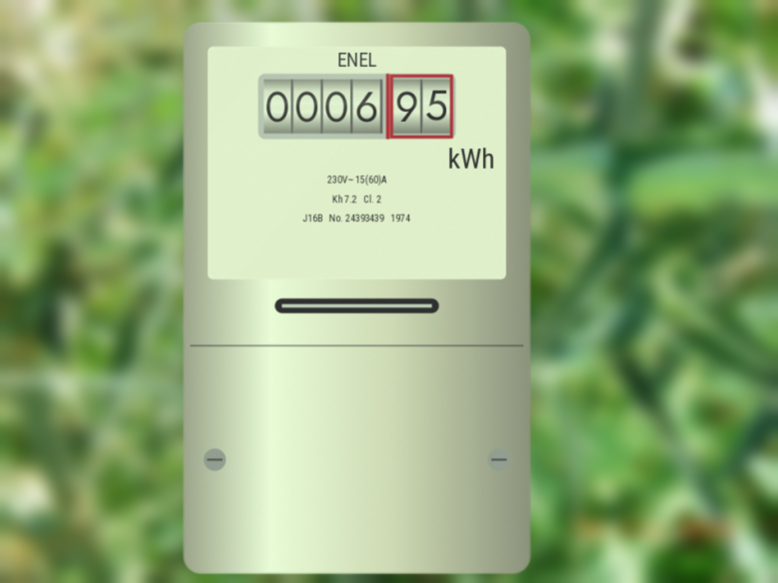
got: {"value": 6.95, "unit": "kWh"}
